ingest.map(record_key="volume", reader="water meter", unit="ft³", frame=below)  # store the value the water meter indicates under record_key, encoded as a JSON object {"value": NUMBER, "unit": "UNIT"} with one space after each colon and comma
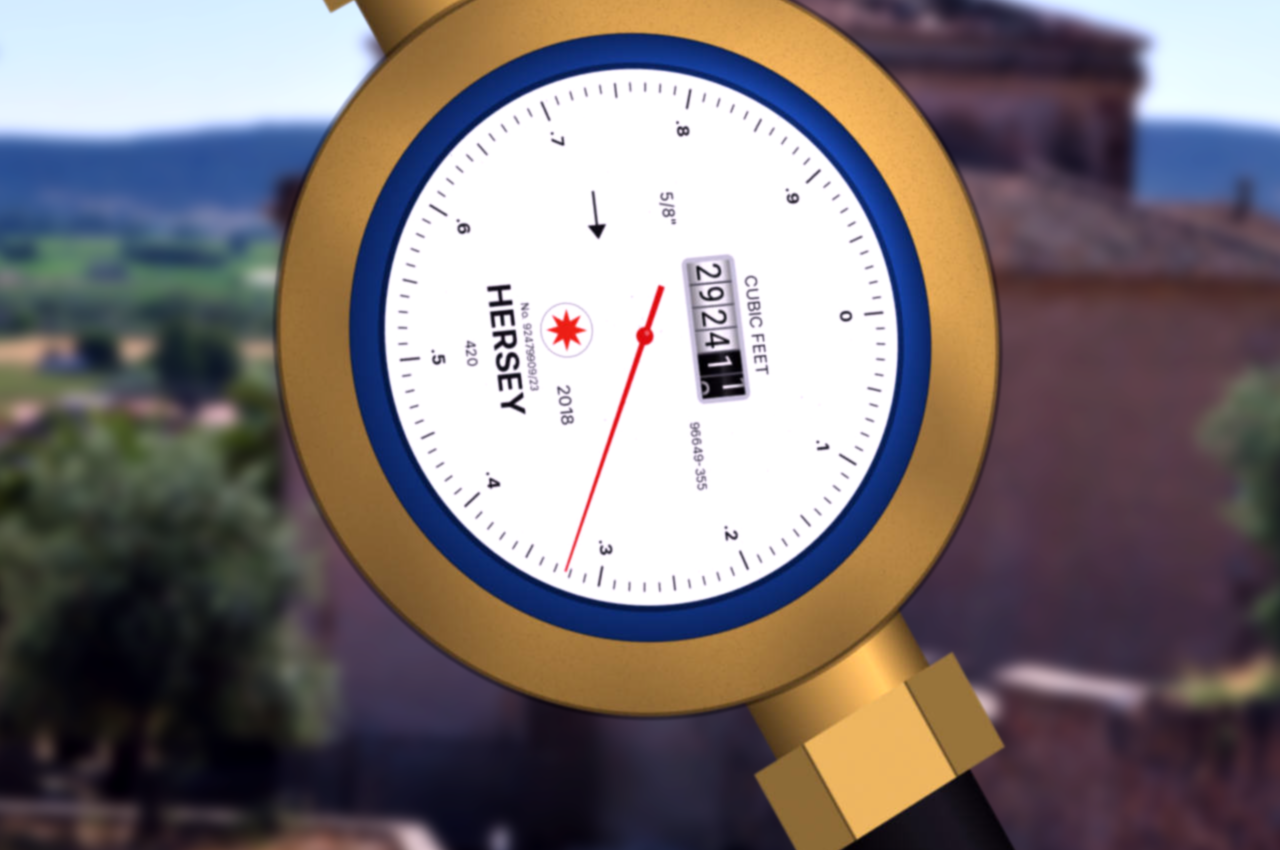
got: {"value": 292411.32, "unit": "ft³"}
